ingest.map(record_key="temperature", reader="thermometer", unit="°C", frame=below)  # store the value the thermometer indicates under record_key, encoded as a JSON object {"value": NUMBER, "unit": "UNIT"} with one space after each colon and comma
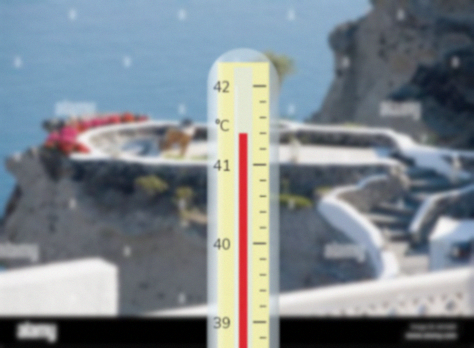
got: {"value": 41.4, "unit": "°C"}
